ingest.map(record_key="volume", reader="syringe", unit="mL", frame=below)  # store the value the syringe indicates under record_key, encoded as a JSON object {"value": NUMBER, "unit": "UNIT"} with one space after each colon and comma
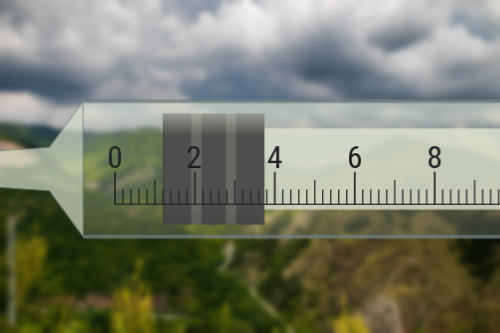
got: {"value": 1.2, "unit": "mL"}
